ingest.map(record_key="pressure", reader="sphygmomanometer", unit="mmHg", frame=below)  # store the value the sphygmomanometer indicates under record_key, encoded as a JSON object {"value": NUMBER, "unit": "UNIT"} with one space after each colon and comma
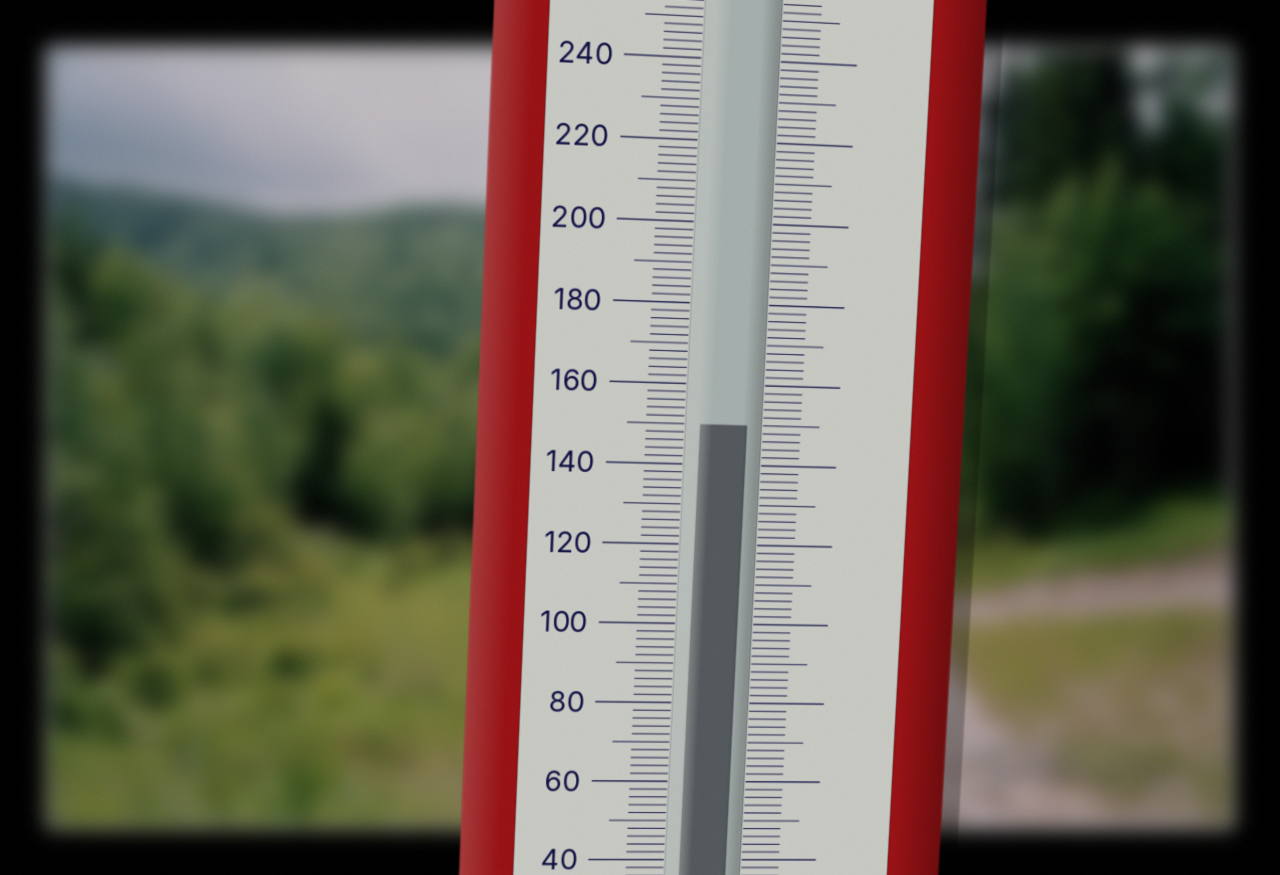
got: {"value": 150, "unit": "mmHg"}
